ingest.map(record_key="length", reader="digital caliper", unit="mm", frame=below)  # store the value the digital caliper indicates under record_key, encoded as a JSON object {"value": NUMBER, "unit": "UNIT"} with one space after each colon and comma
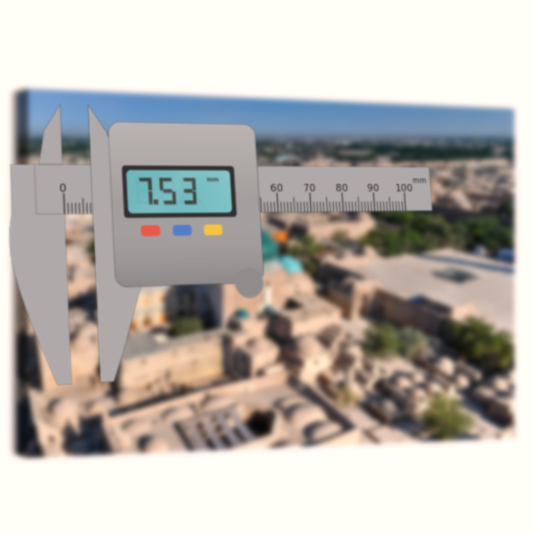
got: {"value": 7.53, "unit": "mm"}
